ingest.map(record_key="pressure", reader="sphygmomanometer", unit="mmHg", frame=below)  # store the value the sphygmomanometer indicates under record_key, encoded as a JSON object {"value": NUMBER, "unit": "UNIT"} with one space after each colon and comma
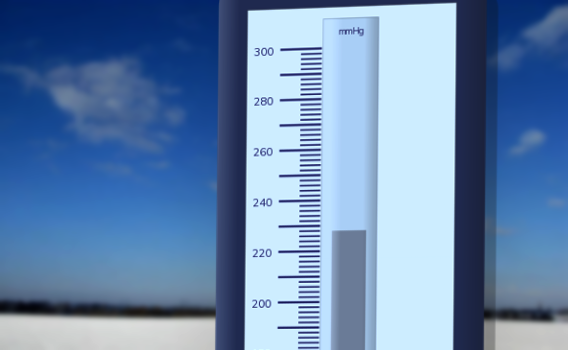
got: {"value": 228, "unit": "mmHg"}
